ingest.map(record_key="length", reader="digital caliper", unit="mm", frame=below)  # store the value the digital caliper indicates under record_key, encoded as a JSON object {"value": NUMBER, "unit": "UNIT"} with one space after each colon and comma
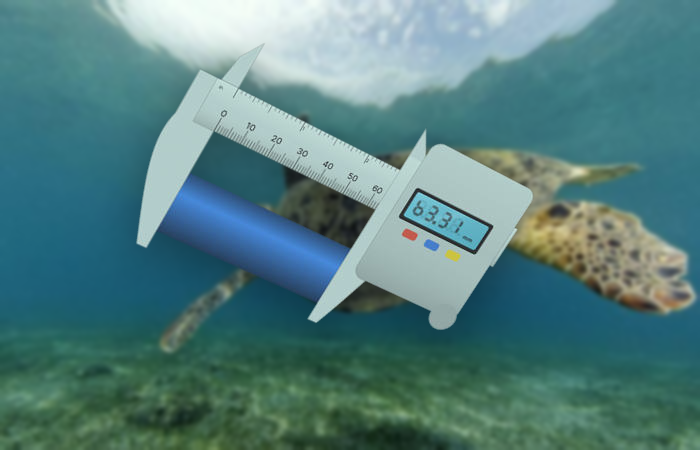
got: {"value": 63.31, "unit": "mm"}
